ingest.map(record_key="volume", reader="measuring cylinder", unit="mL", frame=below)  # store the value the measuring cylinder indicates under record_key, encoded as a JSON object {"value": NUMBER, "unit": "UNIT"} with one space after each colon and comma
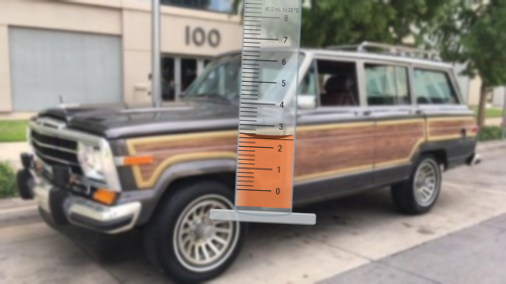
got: {"value": 2.4, "unit": "mL"}
